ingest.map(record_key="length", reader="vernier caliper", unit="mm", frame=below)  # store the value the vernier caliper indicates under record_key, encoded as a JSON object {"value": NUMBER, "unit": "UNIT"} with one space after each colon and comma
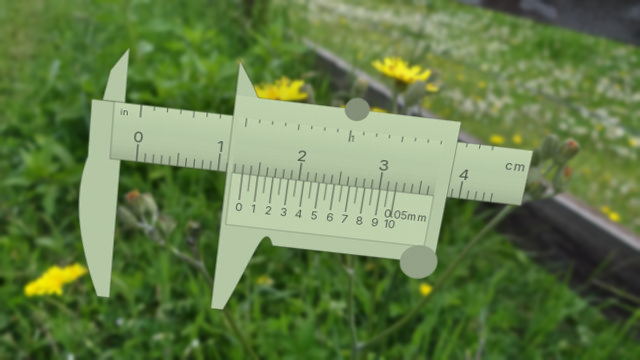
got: {"value": 13.0, "unit": "mm"}
